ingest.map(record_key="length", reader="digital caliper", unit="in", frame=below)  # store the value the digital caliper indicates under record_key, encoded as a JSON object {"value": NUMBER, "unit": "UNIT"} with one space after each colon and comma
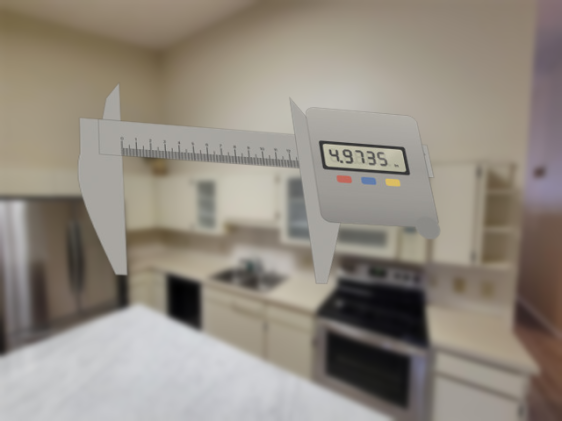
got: {"value": 4.9735, "unit": "in"}
